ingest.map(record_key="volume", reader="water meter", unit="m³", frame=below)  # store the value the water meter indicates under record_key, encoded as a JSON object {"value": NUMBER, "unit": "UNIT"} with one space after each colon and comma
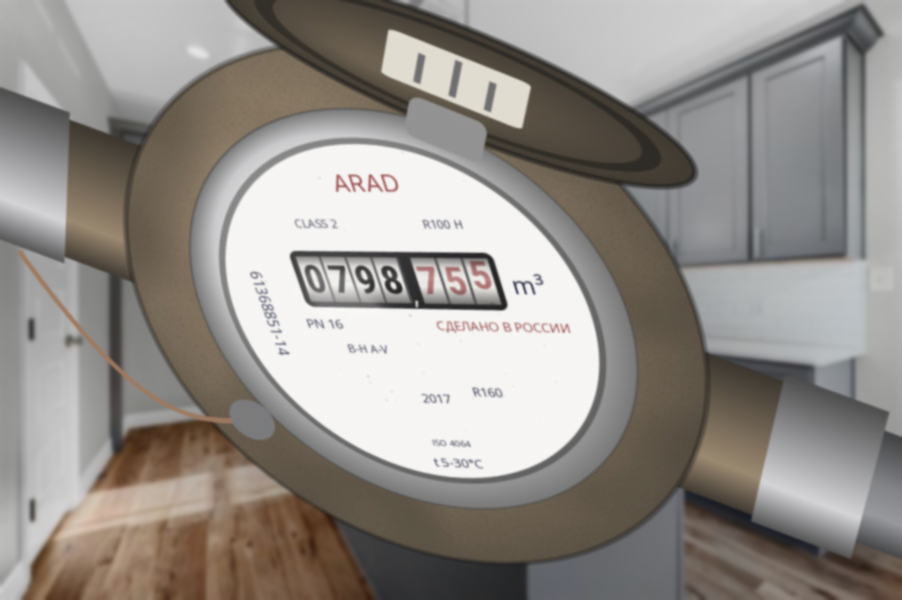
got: {"value": 798.755, "unit": "m³"}
